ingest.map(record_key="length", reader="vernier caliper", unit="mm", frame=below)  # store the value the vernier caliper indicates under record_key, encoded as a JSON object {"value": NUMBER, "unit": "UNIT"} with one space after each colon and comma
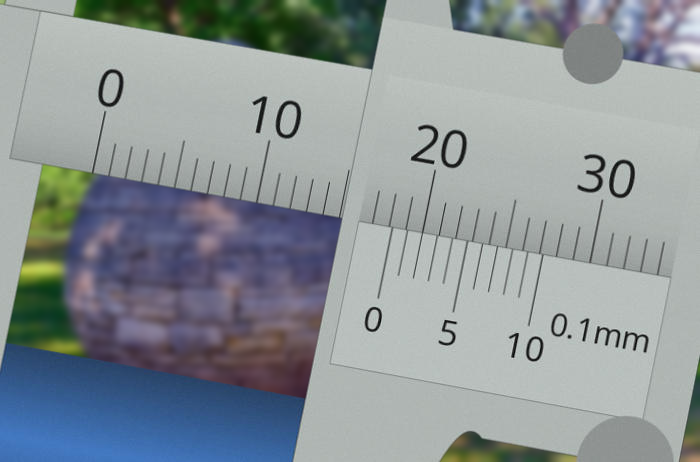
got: {"value": 18.2, "unit": "mm"}
